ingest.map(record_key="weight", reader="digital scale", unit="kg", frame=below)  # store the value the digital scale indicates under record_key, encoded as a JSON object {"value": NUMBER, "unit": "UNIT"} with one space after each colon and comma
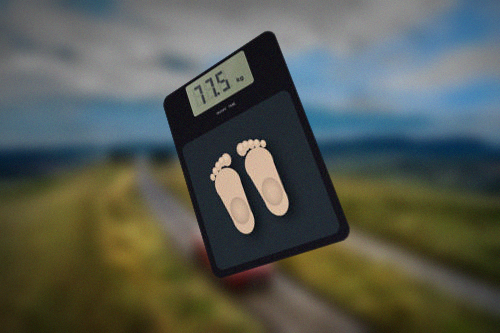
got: {"value": 77.5, "unit": "kg"}
